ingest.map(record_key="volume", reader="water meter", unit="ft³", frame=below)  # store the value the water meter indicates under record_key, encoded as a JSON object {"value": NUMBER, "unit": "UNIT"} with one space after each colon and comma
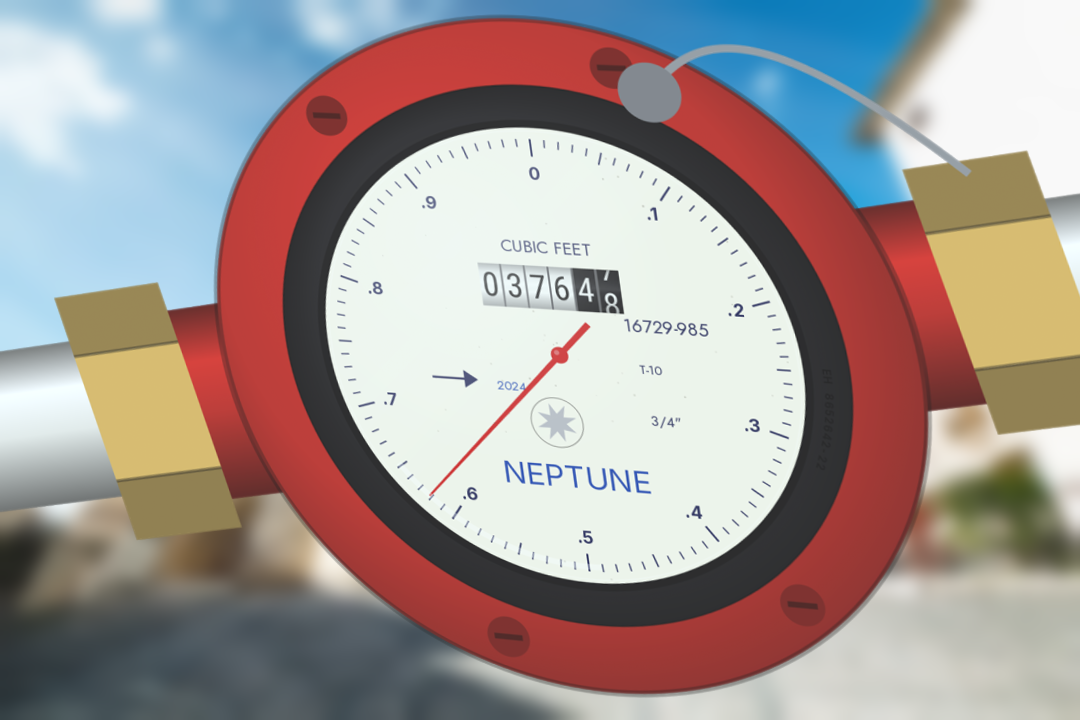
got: {"value": 37647.62, "unit": "ft³"}
